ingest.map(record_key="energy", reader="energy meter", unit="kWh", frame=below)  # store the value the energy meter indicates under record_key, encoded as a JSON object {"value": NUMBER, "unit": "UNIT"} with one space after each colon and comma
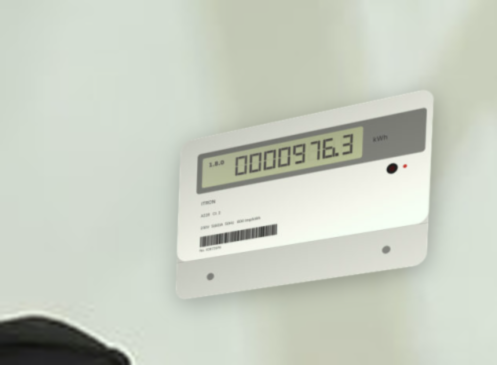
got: {"value": 976.3, "unit": "kWh"}
